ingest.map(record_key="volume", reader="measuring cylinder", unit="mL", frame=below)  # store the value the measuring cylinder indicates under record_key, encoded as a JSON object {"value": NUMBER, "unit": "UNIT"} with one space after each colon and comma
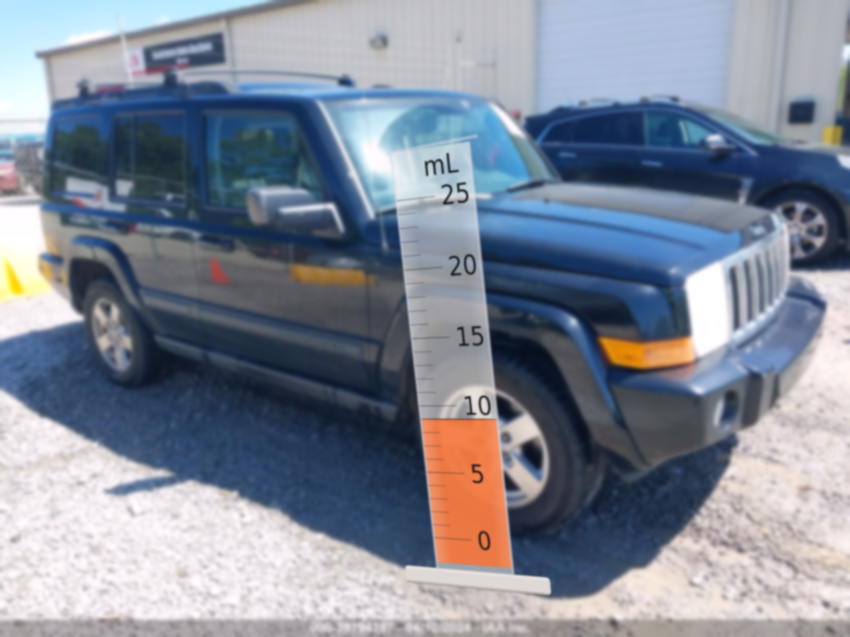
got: {"value": 9, "unit": "mL"}
